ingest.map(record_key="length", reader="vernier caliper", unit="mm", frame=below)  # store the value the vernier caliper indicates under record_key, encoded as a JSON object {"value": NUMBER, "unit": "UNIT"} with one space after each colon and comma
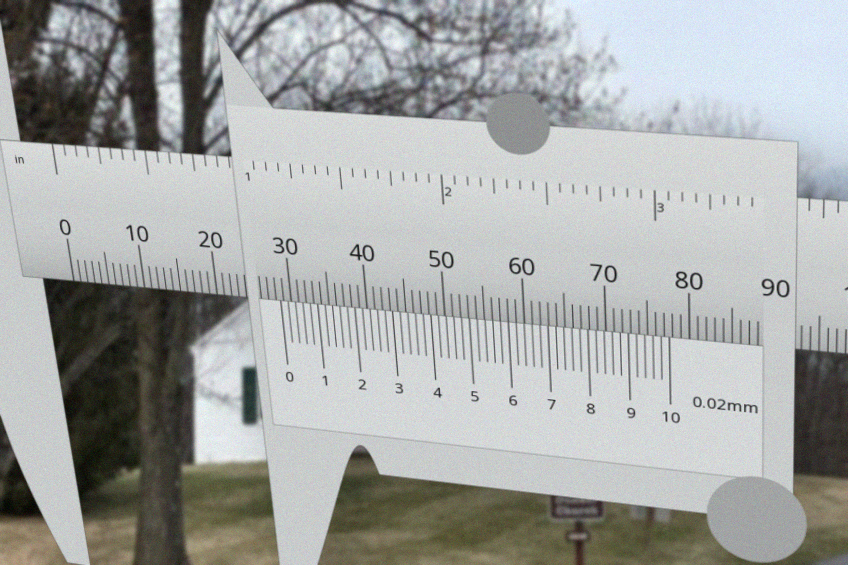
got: {"value": 28.6, "unit": "mm"}
